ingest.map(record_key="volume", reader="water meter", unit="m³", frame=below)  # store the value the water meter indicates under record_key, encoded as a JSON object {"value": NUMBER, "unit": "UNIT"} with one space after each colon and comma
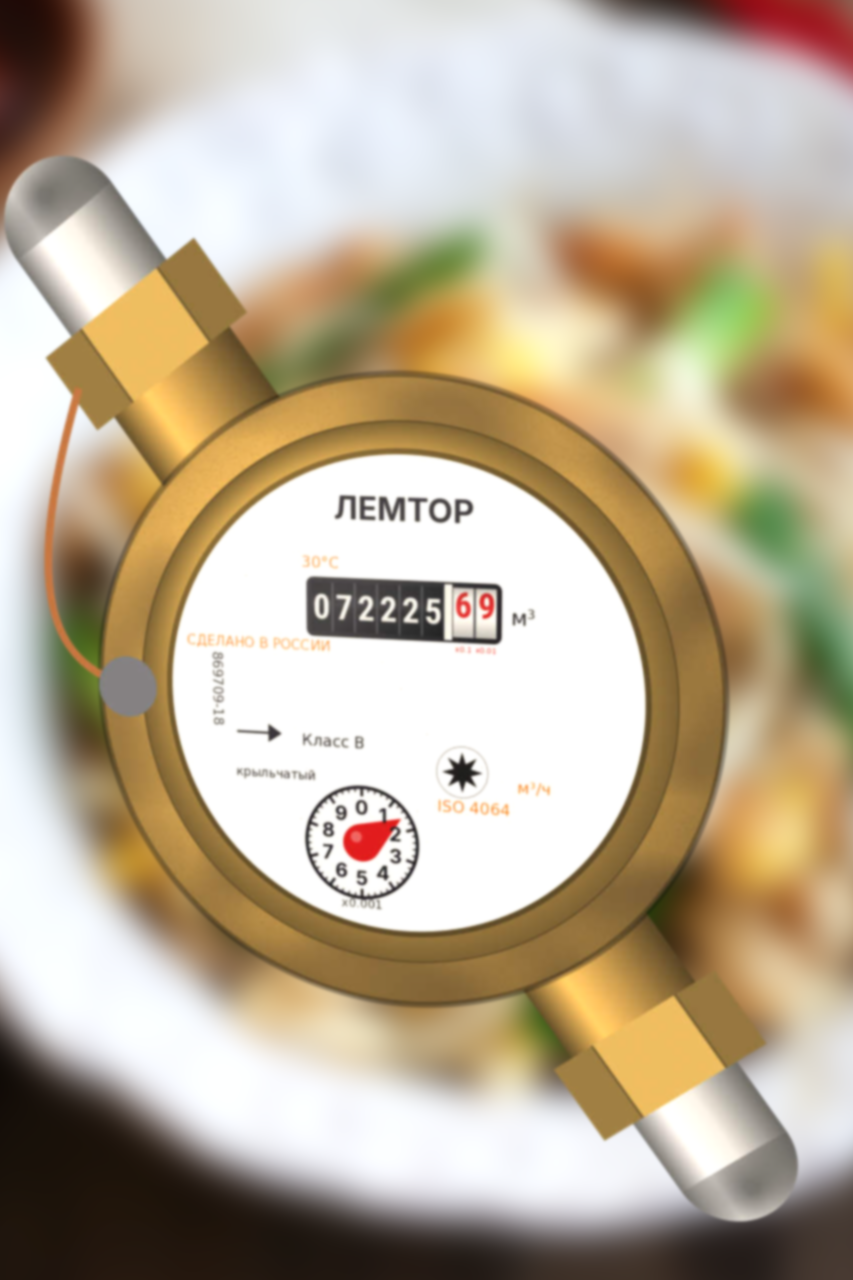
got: {"value": 72225.691, "unit": "m³"}
